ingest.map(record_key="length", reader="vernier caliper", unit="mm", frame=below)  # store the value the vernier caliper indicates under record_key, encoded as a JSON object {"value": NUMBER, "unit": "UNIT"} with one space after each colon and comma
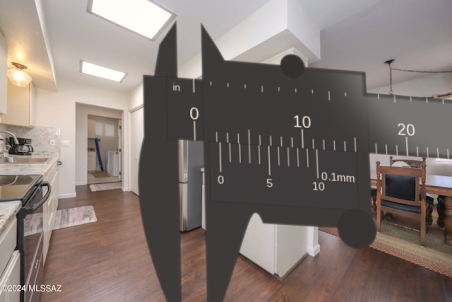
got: {"value": 2.3, "unit": "mm"}
